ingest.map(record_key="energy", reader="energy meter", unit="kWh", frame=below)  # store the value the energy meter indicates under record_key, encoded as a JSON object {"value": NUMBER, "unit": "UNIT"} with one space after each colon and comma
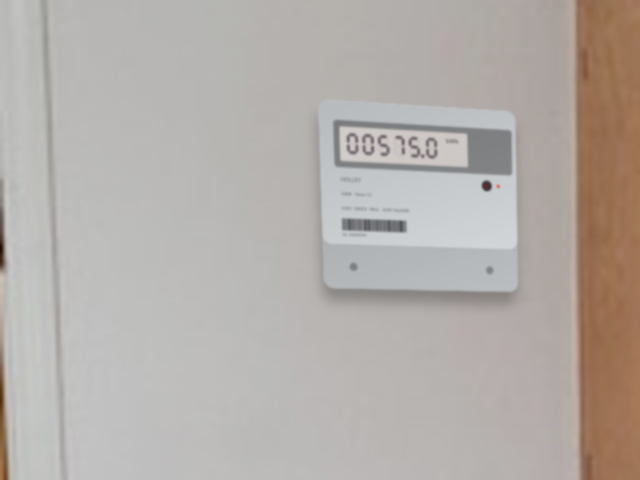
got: {"value": 575.0, "unit": "kWh"}
